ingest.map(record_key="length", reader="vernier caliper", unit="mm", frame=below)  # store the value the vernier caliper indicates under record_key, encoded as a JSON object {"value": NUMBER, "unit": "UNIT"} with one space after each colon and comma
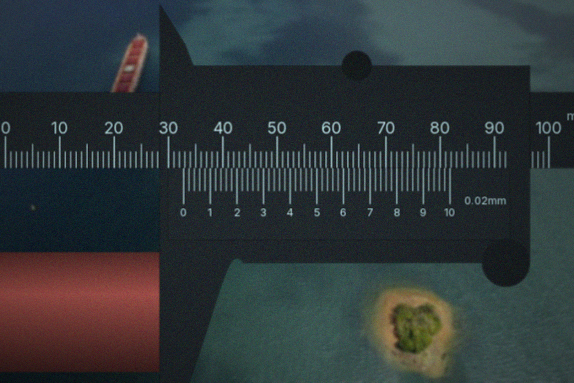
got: {"value": 32.8, "unit": "mm"}
